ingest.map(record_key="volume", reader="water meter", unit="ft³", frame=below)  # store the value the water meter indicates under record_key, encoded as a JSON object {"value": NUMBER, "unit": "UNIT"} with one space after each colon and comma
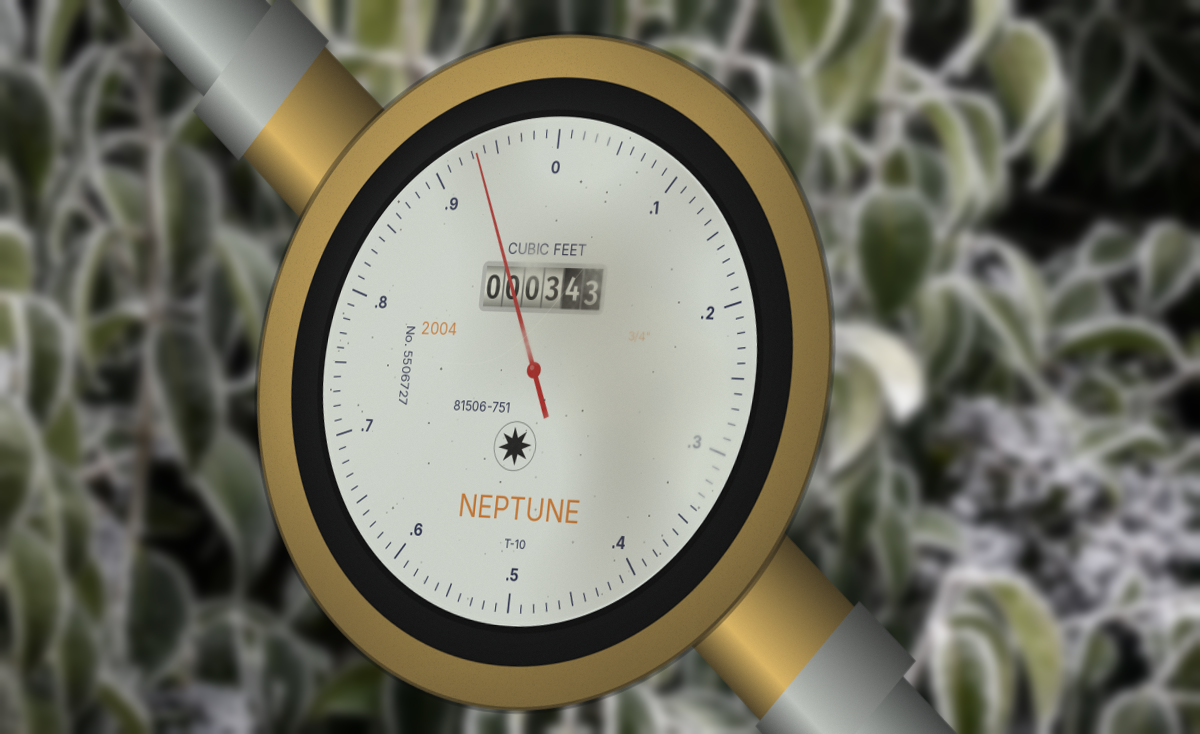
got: {"value": 342.93, "unit": "ft³"}
